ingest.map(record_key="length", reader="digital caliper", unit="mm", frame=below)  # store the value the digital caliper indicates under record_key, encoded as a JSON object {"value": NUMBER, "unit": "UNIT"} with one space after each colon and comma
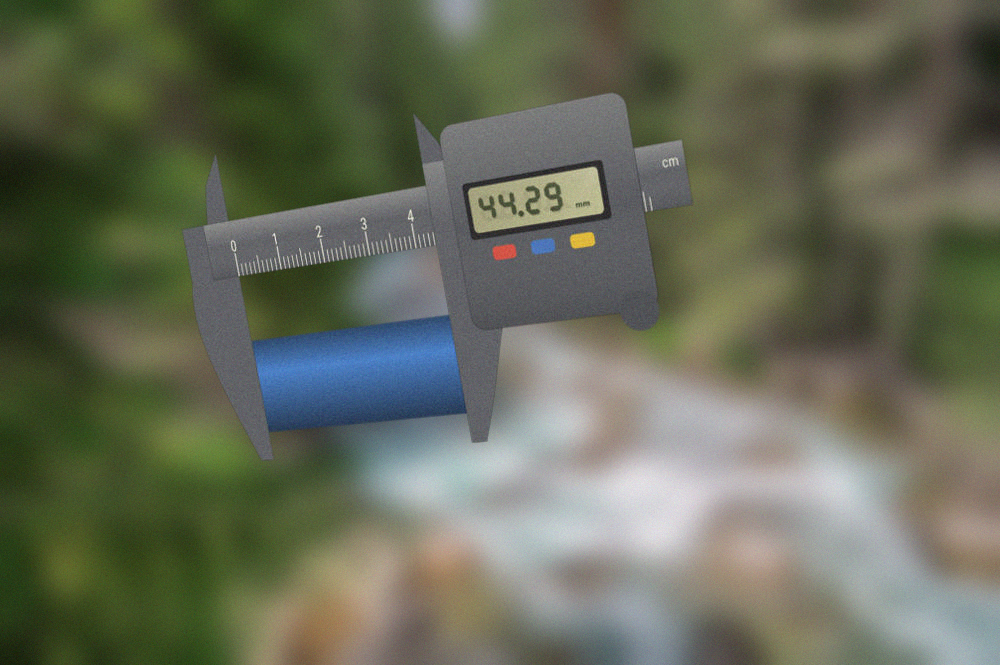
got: {"value": 44.29, "unit": "mm"}
